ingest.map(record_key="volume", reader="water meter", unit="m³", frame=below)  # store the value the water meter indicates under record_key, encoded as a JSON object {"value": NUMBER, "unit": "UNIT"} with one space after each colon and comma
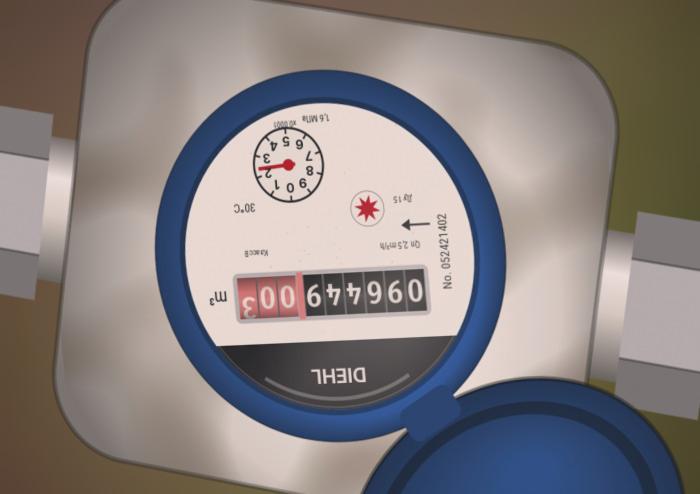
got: {"value": 96449.0032, "unit": "m³"}
